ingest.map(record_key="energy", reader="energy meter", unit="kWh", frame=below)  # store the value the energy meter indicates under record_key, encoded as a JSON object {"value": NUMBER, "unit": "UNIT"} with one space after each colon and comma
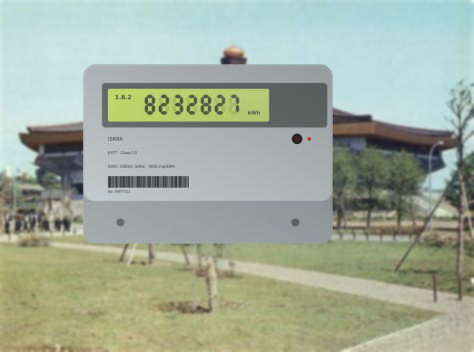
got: {"value": 8232827, "unit": "kWh"}
